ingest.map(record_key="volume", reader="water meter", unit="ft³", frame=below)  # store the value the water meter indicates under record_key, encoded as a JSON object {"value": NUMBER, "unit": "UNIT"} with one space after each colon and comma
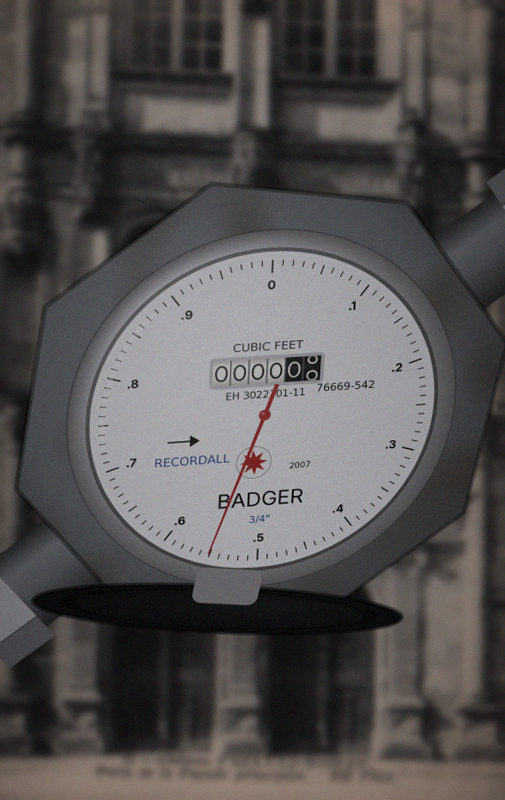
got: {"value": 8.55, "unit": "ft³"}
